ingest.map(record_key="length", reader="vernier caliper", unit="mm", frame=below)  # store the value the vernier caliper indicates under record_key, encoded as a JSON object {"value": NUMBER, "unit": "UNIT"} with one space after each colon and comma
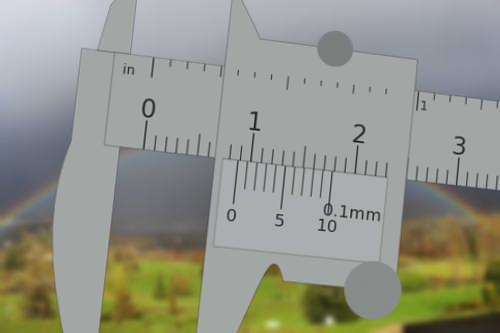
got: {"value": 8.8, "unit": "mm"}
